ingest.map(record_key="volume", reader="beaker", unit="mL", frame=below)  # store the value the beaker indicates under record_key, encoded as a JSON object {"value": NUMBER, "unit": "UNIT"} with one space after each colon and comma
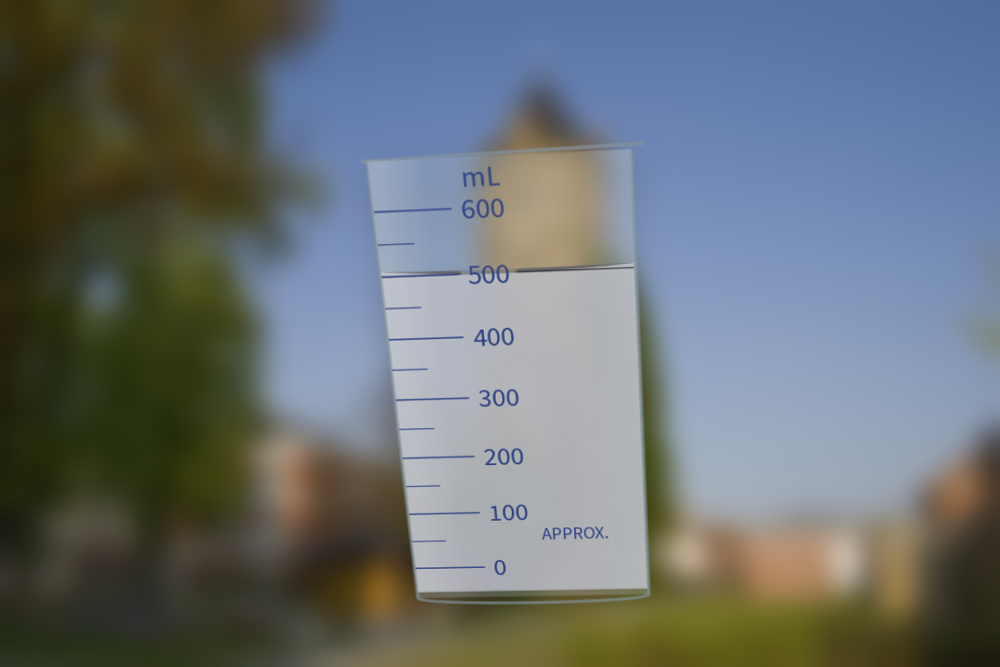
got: {"value": 500, "unit": "mL"}
